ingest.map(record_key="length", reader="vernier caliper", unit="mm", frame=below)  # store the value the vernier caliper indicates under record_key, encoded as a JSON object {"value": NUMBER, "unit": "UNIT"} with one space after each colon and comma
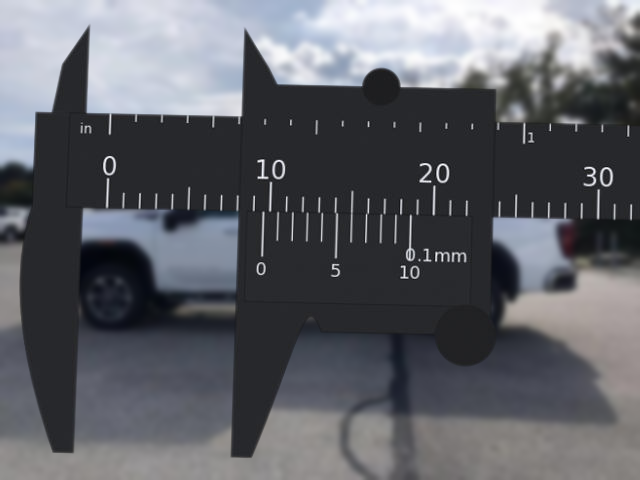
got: {"value": 9.6, "unit": "mm"}
